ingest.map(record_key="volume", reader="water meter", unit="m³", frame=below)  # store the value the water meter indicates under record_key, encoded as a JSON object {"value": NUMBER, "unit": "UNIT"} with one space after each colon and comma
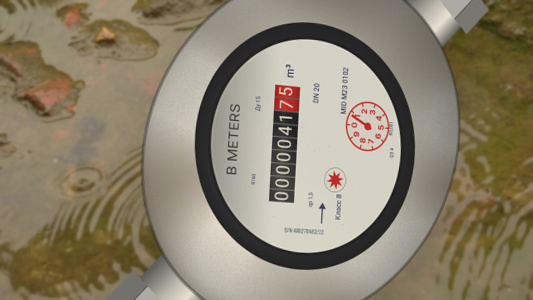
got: {"value": 41.750, "unit": "m³"}
